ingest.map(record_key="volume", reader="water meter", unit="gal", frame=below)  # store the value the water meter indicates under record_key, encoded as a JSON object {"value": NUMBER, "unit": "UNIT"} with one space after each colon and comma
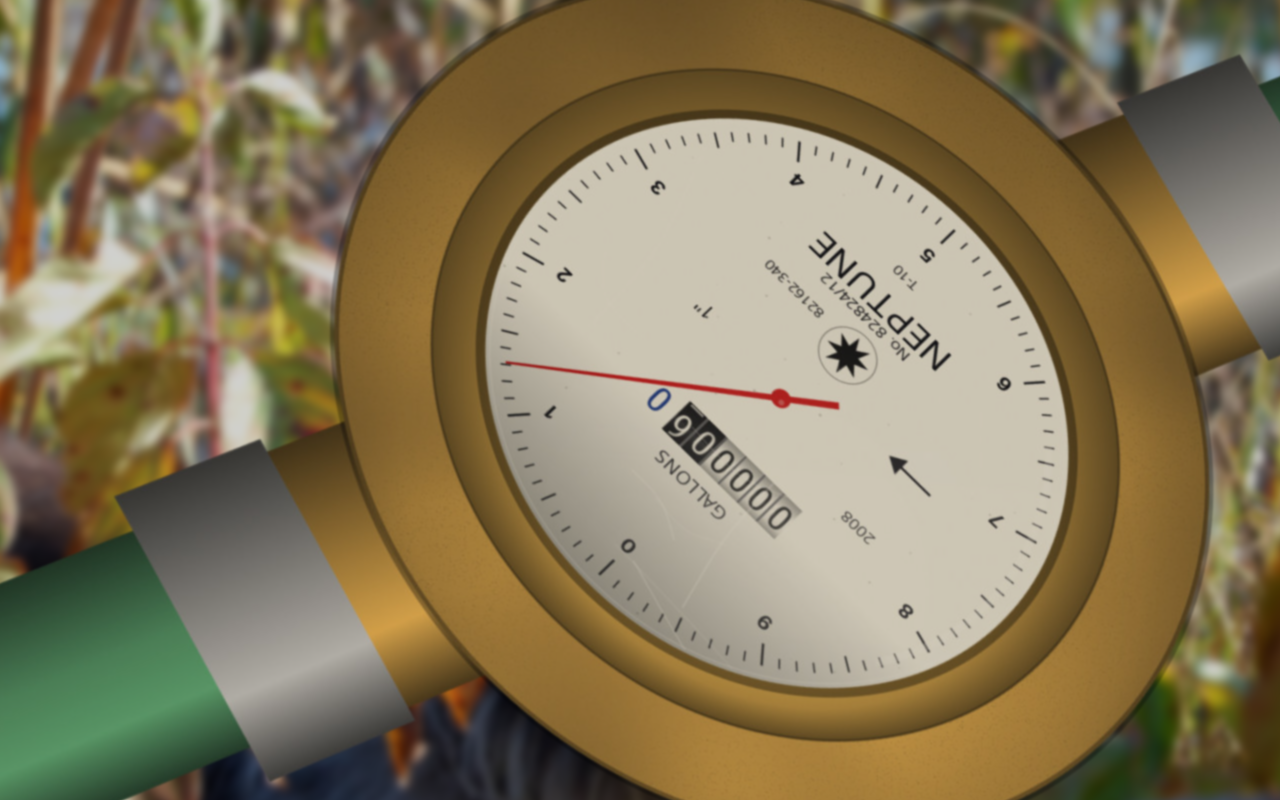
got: {"value": 61.3, "unit": "gal"}
